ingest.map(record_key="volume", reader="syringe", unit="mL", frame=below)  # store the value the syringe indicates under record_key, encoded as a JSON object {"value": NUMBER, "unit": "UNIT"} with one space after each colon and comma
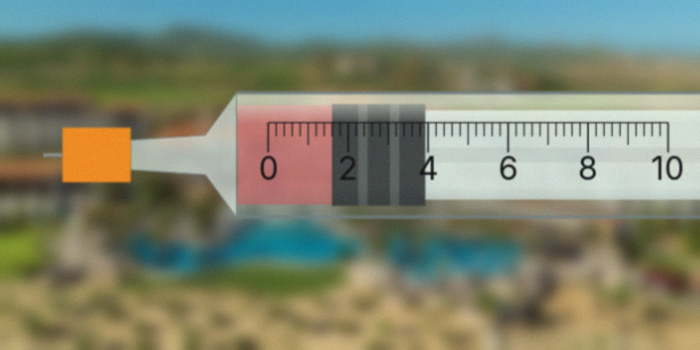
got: {"value": 1.6, "unit": "mL"}
